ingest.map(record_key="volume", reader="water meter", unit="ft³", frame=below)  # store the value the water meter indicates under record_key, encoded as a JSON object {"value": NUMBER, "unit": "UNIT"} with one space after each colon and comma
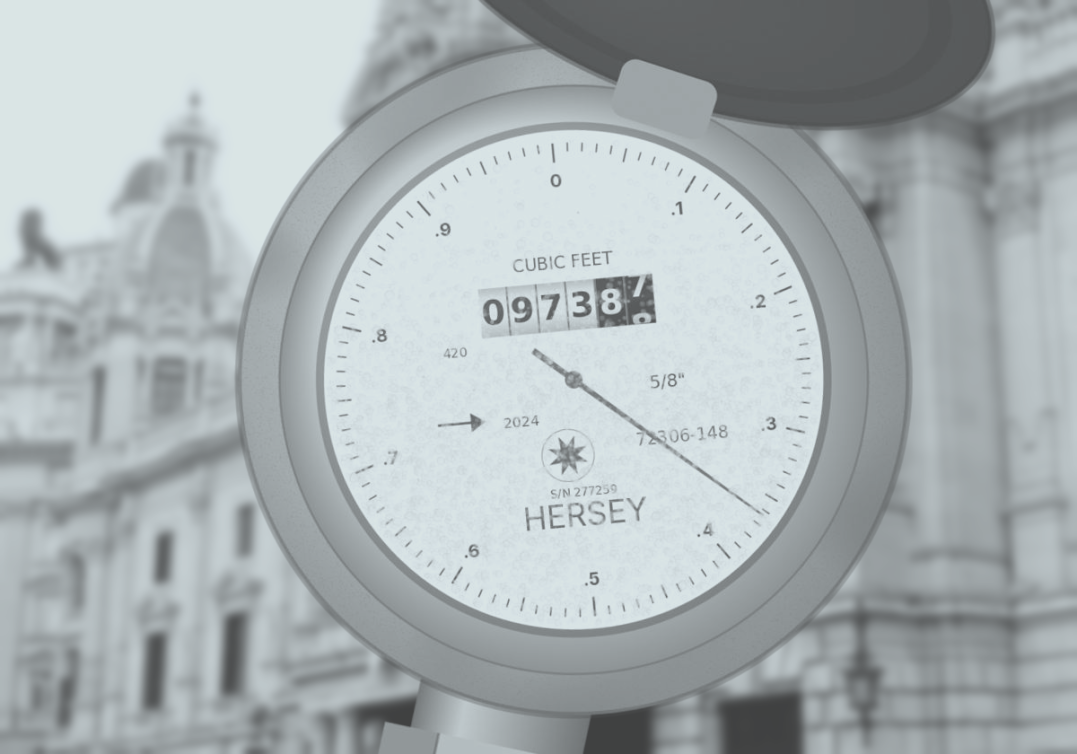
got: {"value": 97387.36, "unit": "ft³"}
